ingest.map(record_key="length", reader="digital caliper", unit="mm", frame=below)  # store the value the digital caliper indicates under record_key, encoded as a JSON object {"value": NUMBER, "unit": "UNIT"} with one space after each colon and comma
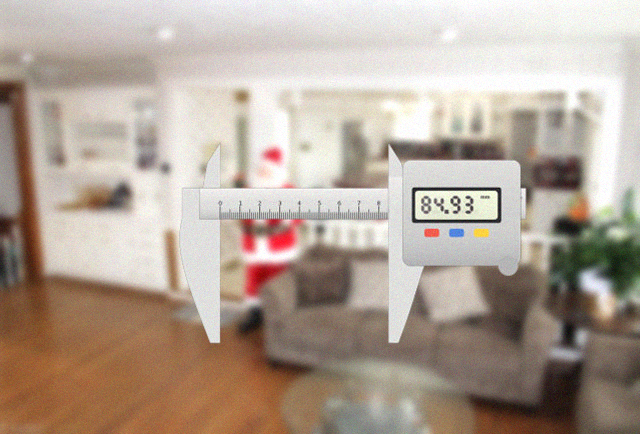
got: {"value": 84.93, "unit": "mm"}
